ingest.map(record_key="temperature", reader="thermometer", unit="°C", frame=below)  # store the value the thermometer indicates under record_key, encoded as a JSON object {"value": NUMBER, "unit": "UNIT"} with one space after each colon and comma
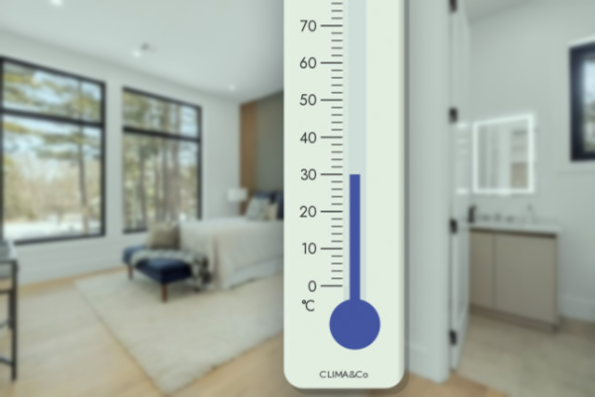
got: {"value": 30, "unit": "°C"}
